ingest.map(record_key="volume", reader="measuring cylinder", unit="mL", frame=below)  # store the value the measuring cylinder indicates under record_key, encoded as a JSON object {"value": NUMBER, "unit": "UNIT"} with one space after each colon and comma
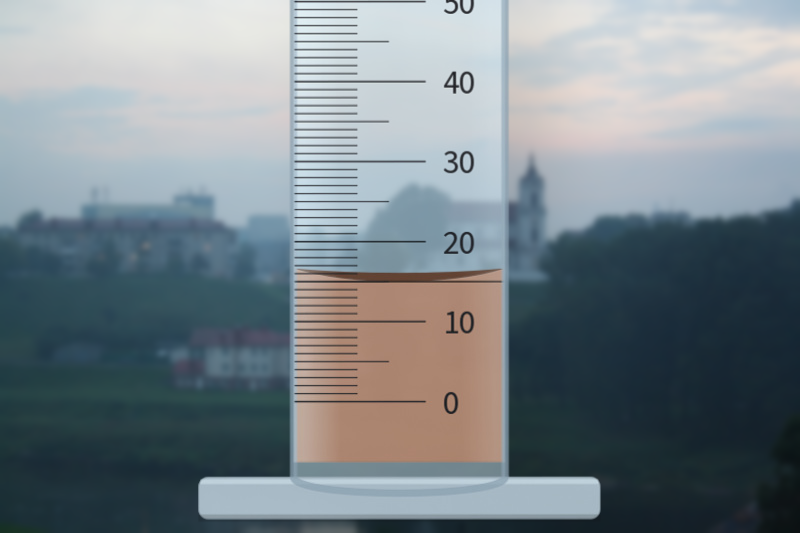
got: {"value": 15, "unit": "mL"}
